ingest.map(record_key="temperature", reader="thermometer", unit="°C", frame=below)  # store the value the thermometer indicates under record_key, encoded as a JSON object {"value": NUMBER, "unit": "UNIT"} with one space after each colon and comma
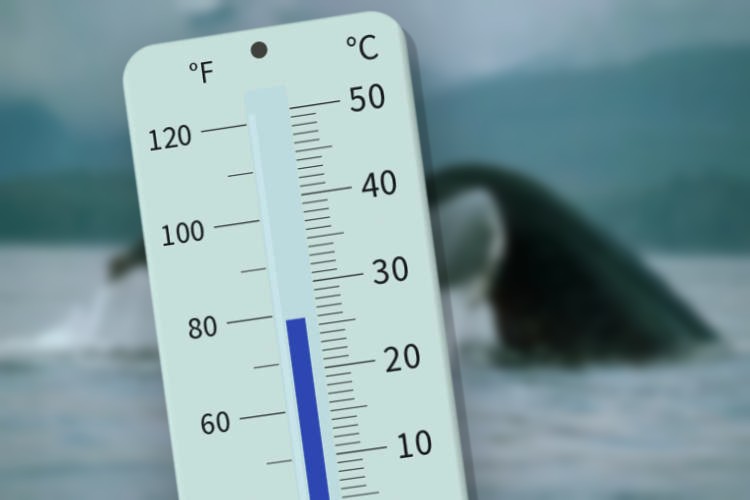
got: {"value": 26, "unit": "°C"}
